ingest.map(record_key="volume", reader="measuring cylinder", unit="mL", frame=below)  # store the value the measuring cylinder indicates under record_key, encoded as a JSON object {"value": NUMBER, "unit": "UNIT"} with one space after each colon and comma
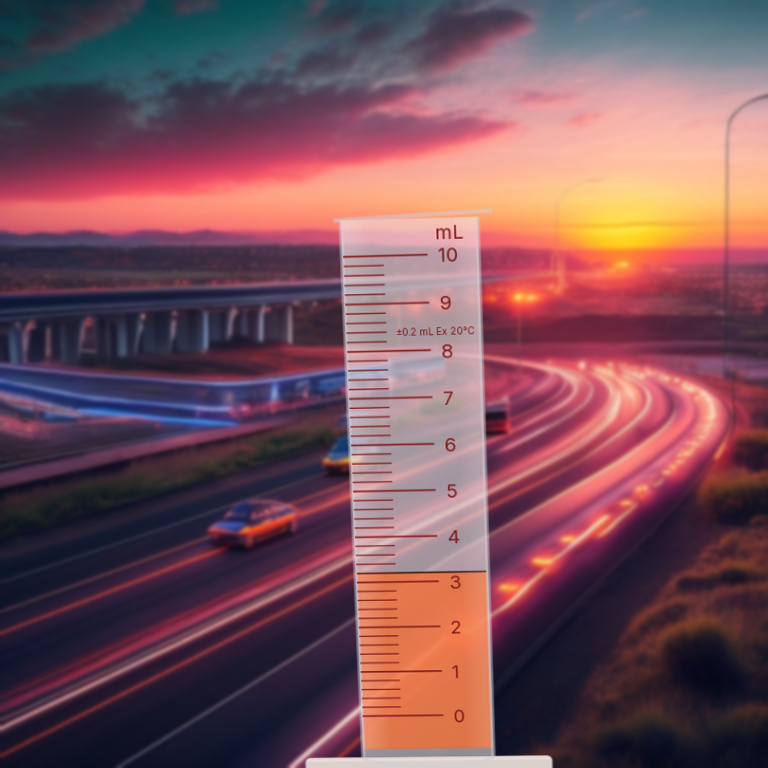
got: {"value": 3.2, "unit": "mL"}
